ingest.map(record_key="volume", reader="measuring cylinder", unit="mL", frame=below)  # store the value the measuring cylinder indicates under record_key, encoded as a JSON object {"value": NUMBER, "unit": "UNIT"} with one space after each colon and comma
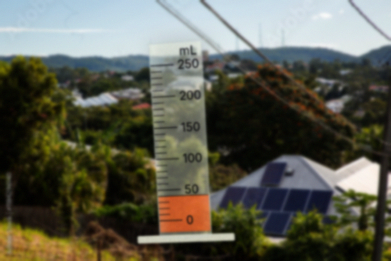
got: {"value": 40, "unit": "mL"}
